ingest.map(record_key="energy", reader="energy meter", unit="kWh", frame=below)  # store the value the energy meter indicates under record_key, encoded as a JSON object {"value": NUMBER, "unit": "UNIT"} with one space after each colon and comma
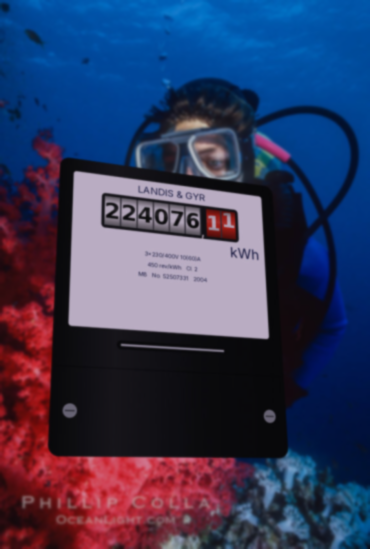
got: {"value": 224076.11, "unit": "kWh"}
